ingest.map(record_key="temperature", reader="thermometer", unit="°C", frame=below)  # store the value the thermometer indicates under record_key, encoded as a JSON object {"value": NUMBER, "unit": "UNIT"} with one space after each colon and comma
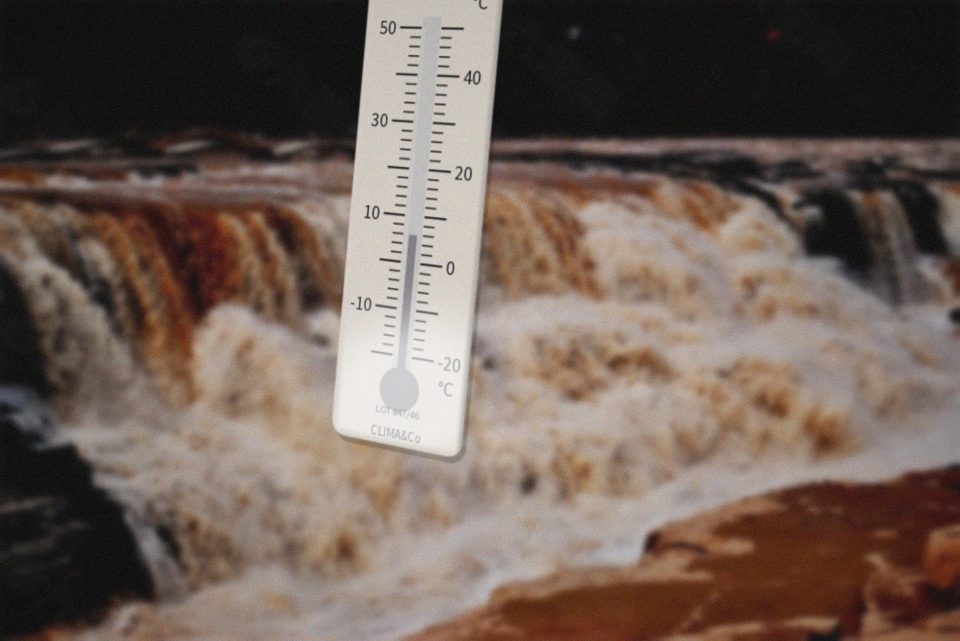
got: {"value": 6, "unit": "°C"}
